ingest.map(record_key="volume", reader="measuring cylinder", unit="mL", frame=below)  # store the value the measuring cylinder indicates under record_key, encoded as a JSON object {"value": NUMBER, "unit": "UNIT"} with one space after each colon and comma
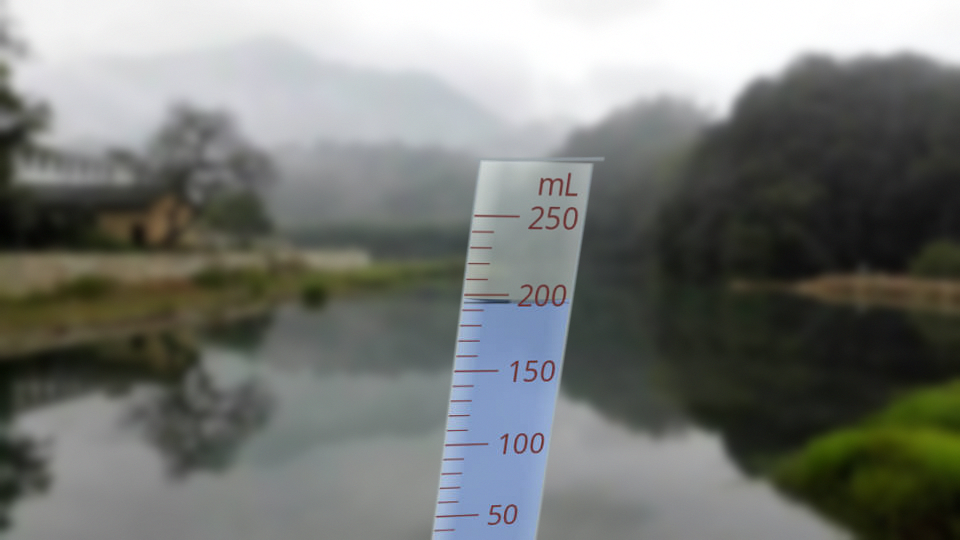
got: {"value": 195, "unit": "mL"}
